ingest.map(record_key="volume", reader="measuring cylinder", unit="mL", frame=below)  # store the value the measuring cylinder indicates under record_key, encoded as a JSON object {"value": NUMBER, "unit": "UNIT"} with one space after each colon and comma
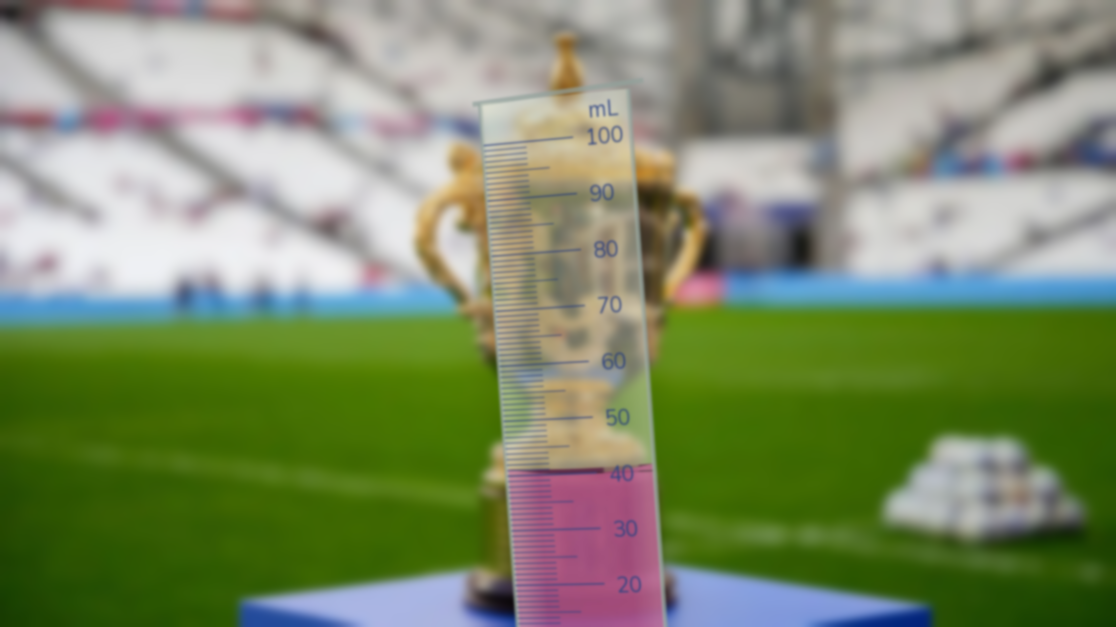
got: {"value": 40, "unit": "mL"}
